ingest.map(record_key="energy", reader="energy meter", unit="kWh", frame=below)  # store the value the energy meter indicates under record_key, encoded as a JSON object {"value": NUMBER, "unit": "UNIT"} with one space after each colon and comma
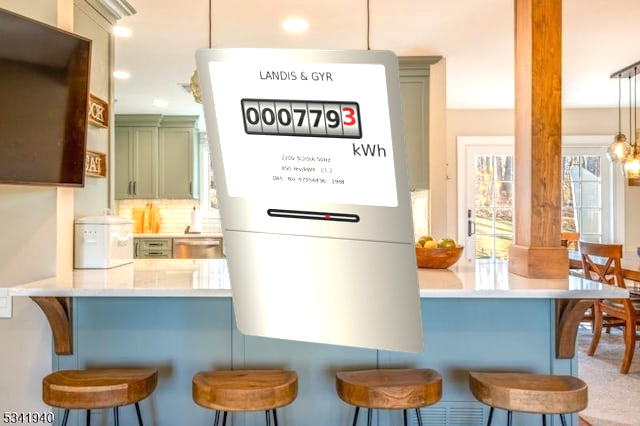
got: {"value": 779.3, "unit": "kWh"}
